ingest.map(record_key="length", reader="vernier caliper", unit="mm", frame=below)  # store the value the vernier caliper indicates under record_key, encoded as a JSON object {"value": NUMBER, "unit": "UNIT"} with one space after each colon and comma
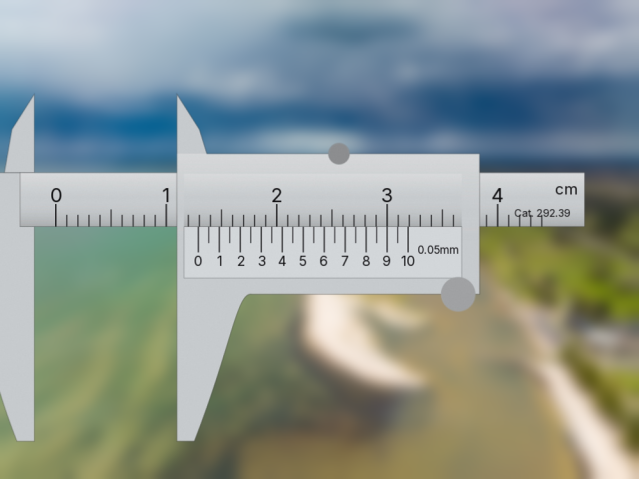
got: {"value": 12.9, "unit": "mm"}
